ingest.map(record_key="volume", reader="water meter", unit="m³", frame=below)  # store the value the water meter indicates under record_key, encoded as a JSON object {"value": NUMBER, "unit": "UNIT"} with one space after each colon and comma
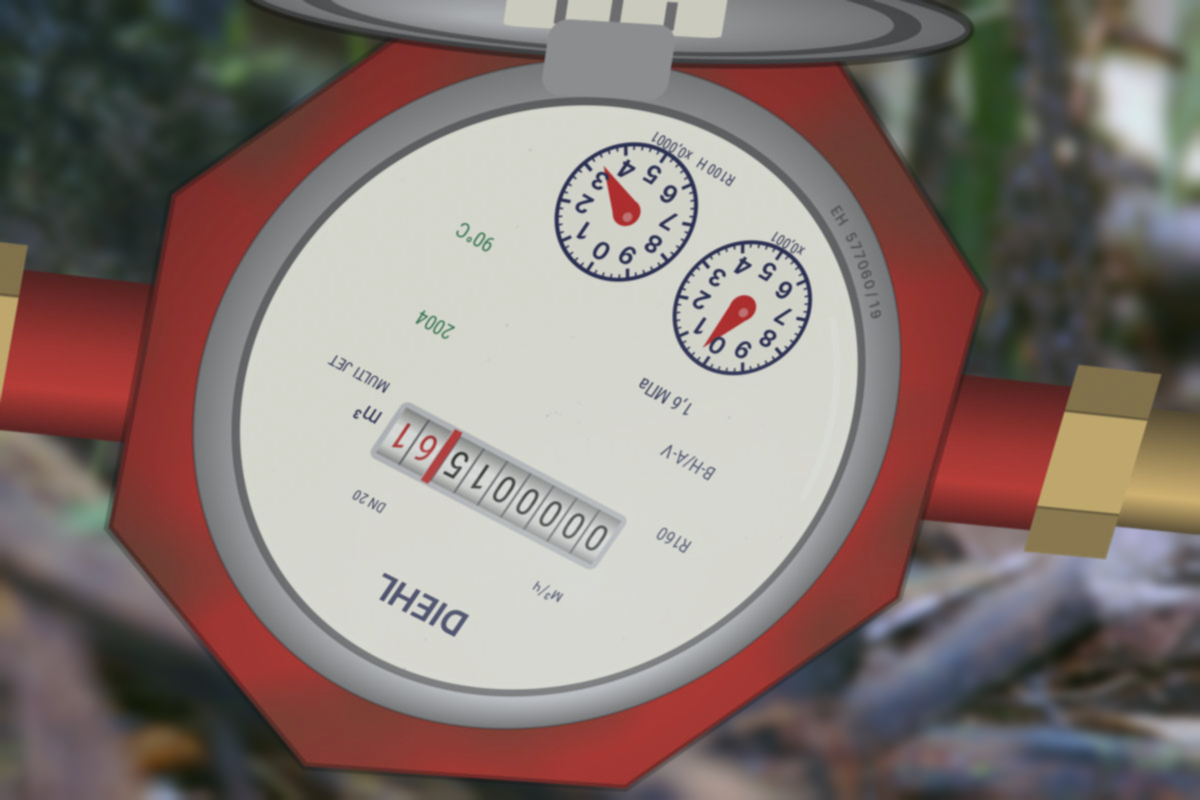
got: {"value": 15.6103, "unit": "m³"}
